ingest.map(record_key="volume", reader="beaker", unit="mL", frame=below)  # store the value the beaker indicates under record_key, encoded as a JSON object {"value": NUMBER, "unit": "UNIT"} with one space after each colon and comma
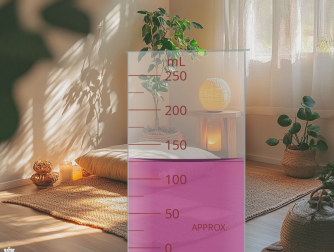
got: {"value": 125, "unit": "mL"}
